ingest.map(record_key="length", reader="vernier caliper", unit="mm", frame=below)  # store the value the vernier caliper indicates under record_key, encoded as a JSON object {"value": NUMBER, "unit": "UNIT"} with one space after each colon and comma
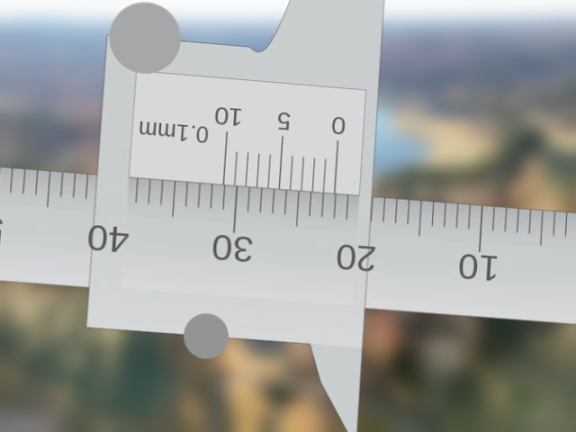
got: {"value": 22.1, "unit": "mm"}
